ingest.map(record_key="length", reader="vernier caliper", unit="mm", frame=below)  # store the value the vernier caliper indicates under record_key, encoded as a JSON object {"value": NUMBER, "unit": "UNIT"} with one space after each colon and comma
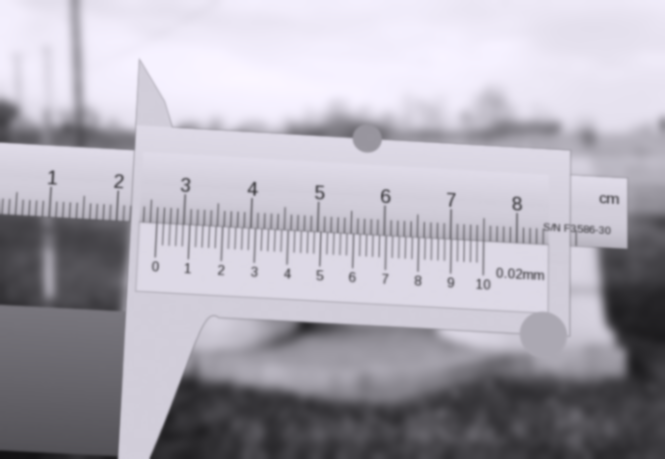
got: {"value": 26.0, "unit": "mm"}
